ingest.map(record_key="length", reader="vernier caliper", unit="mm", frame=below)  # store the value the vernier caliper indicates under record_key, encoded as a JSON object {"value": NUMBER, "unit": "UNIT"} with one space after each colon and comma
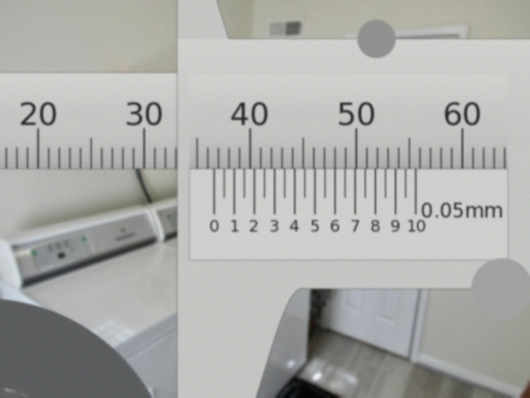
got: {"value": 36.6, "unit": "mm"}
